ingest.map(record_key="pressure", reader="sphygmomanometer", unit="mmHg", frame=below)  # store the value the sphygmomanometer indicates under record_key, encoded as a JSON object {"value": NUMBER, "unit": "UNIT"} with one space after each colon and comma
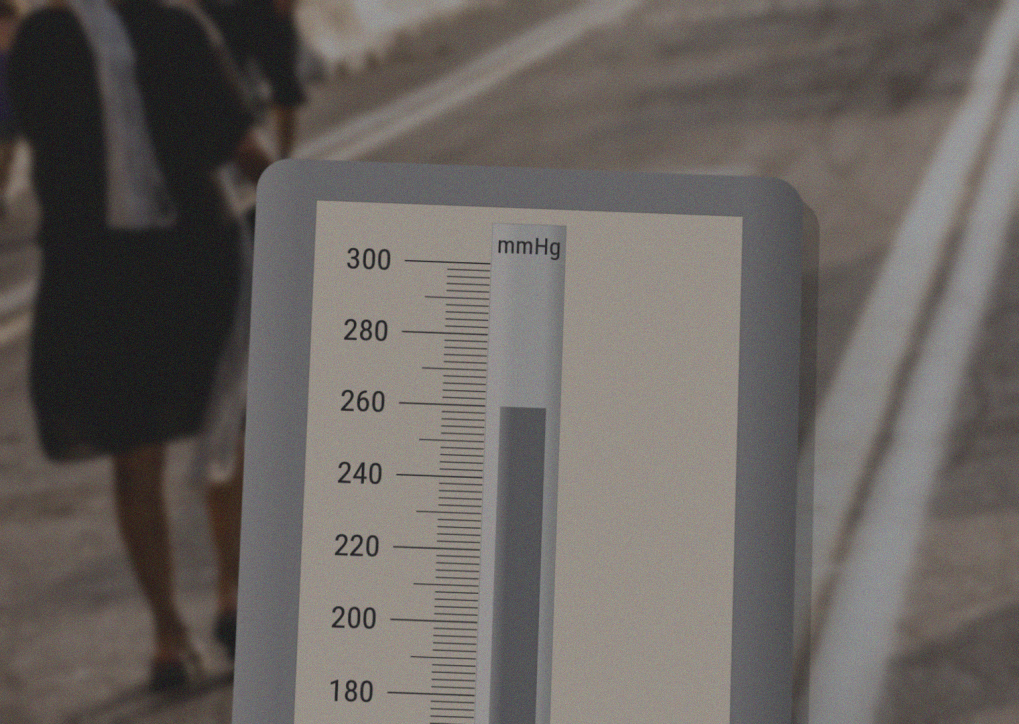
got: {"value": 260, "unit": "mmHg"}
